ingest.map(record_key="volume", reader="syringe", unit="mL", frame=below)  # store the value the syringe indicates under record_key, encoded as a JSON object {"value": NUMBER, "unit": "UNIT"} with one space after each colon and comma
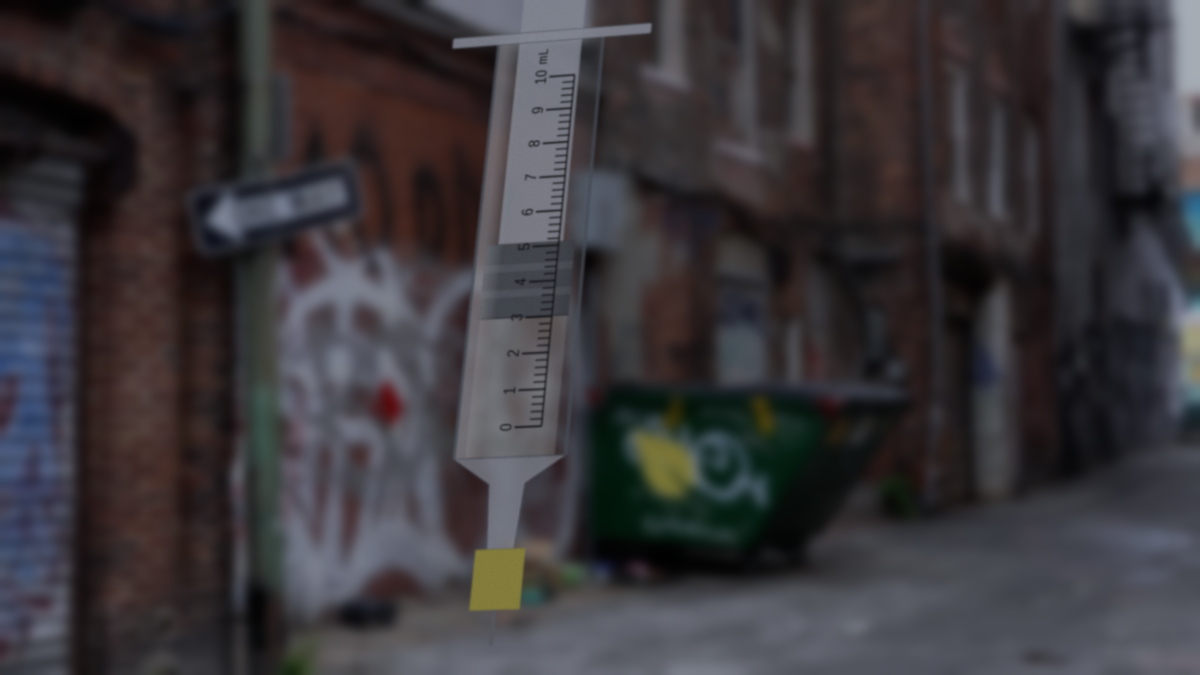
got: {"value": 3, "unit": "mL"}
